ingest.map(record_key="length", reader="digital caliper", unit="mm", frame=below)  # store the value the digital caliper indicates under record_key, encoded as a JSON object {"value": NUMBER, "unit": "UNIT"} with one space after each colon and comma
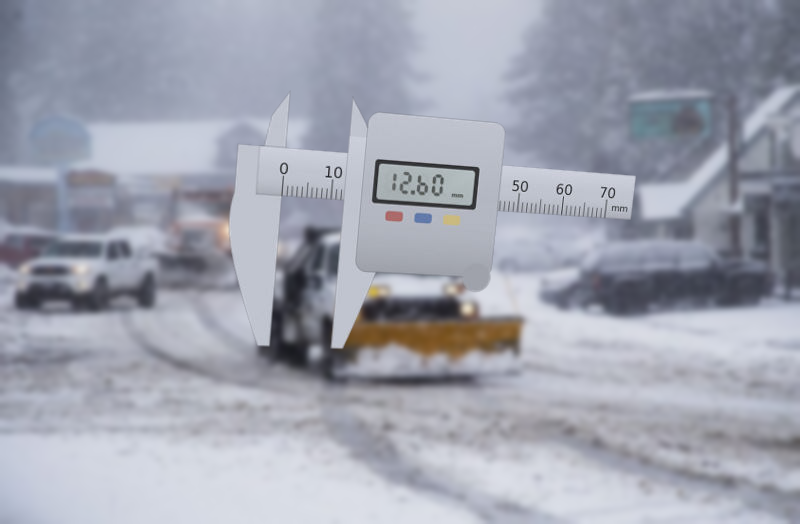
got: {"value": 12.60, "unit": "mm"}
